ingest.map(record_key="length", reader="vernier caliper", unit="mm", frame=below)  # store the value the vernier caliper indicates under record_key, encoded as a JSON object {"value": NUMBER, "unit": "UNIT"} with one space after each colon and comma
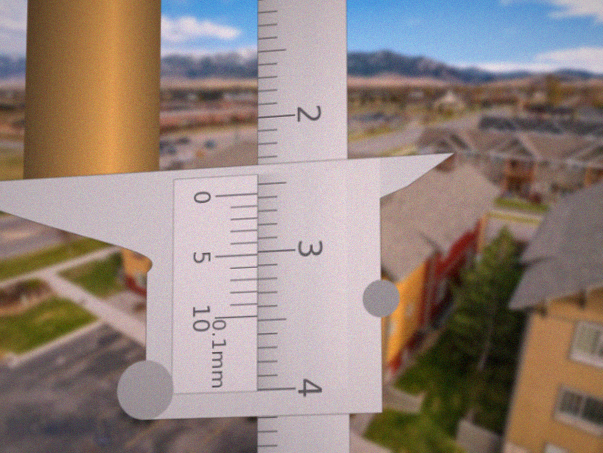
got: {"value": 25.7, "unit": "mm"}
